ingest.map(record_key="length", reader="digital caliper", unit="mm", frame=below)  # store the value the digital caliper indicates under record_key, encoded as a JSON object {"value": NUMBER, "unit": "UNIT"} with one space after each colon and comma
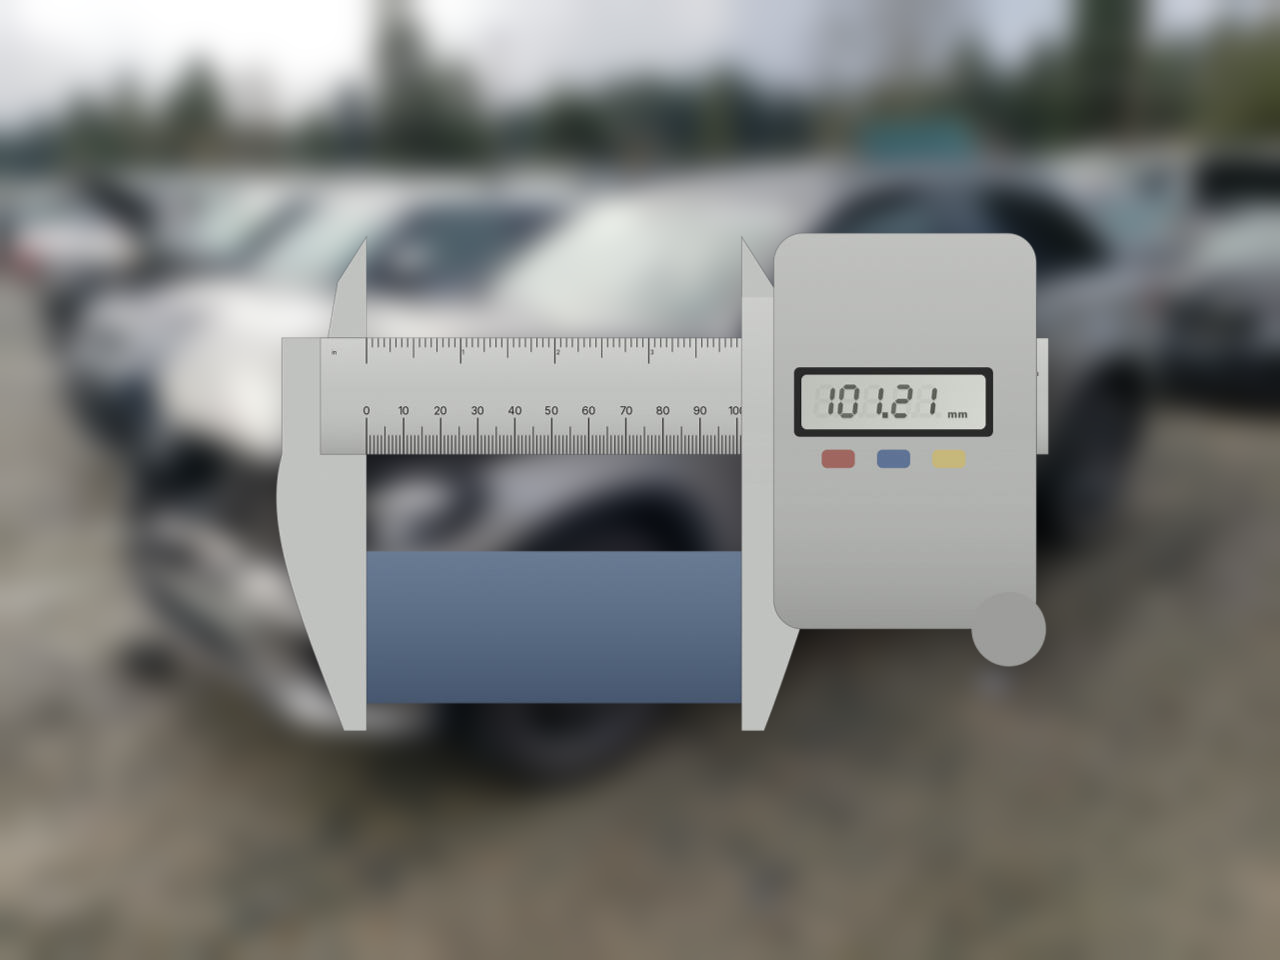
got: {"value": 101.21, "unit": "mm"}
